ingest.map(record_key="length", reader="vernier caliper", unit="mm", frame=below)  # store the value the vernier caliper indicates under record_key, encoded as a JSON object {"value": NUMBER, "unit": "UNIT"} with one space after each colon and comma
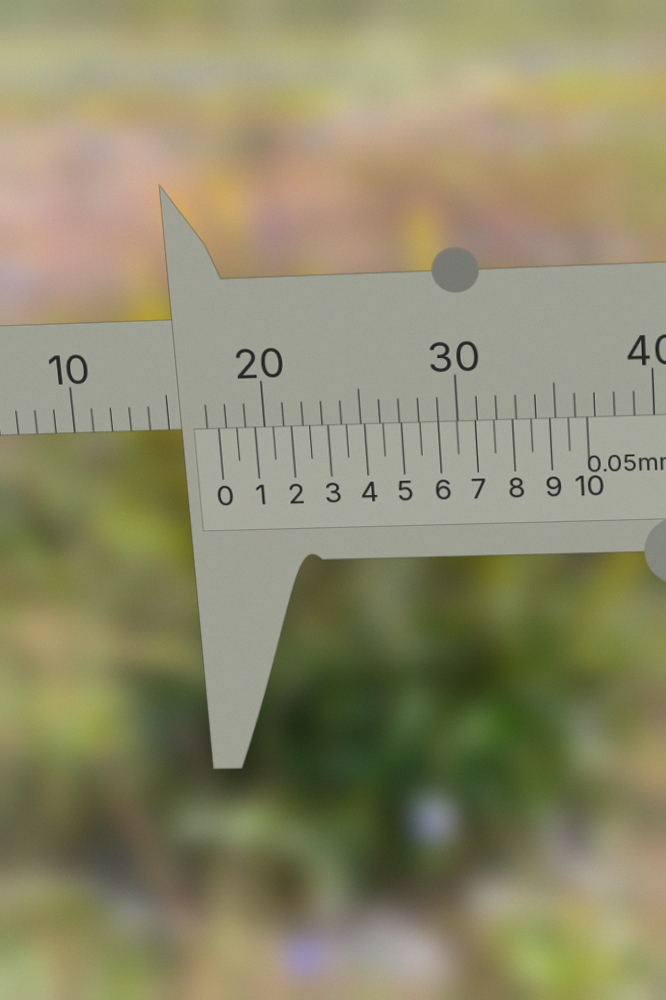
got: {"value": 17.6, "unit": "mm"}
